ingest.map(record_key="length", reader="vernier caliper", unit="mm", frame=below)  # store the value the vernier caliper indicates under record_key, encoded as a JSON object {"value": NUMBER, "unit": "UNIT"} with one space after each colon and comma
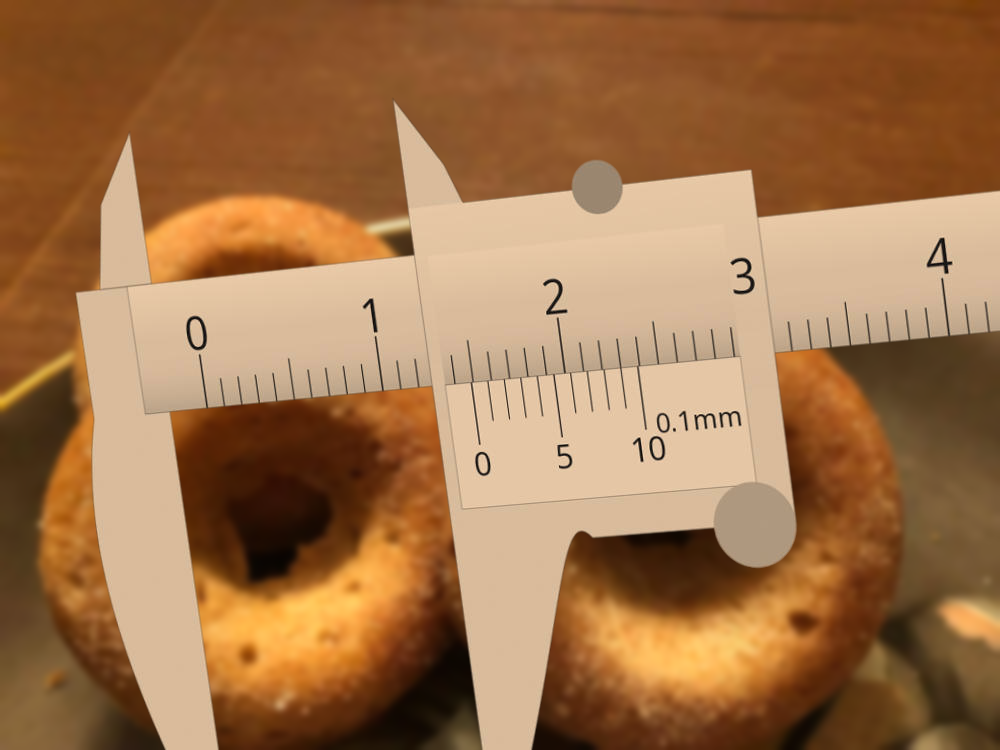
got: {"value": 14.9, "unit": "mm"}
